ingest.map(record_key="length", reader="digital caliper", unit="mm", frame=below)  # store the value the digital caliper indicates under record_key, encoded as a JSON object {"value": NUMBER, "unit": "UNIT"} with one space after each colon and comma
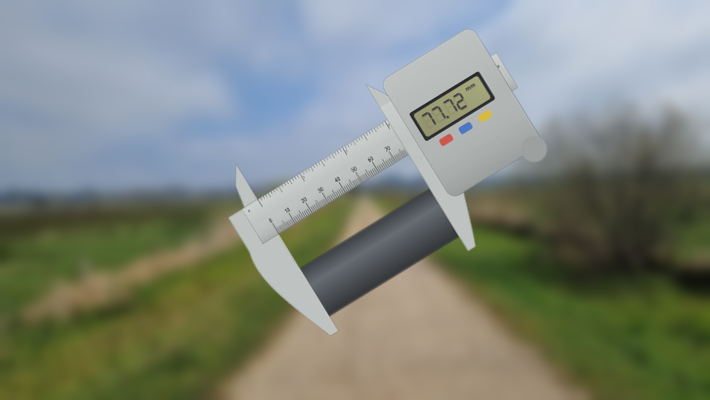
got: {"value": 77.72, "unit": "mm"}
